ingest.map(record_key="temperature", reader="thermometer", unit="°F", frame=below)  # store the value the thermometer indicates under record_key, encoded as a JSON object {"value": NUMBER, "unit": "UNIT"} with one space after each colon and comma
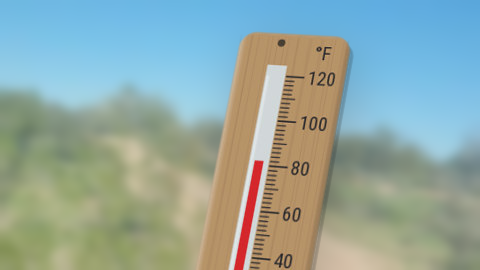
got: {"value": 82, "unit": "°F"}
